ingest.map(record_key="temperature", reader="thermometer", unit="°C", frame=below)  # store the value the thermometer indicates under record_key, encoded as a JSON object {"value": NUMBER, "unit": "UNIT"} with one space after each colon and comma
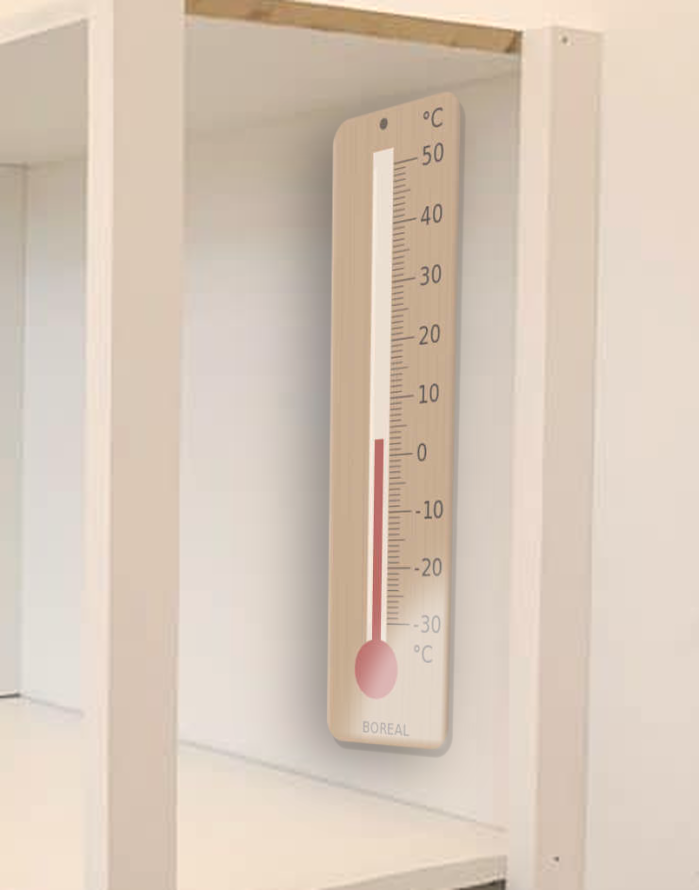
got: {"value": 3, "unit": "°C"}
